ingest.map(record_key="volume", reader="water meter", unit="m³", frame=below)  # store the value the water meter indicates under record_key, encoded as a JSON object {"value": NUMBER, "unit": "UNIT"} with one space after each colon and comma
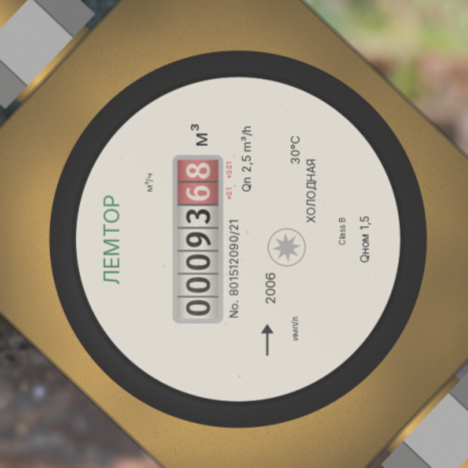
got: {"value": 93.68, "unit": "m³"}
